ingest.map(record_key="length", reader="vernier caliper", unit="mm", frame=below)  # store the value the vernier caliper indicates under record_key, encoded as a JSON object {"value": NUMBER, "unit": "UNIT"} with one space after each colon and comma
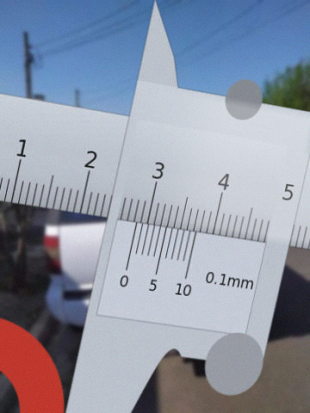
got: {"value": 28.4, "unit": "mm"}
